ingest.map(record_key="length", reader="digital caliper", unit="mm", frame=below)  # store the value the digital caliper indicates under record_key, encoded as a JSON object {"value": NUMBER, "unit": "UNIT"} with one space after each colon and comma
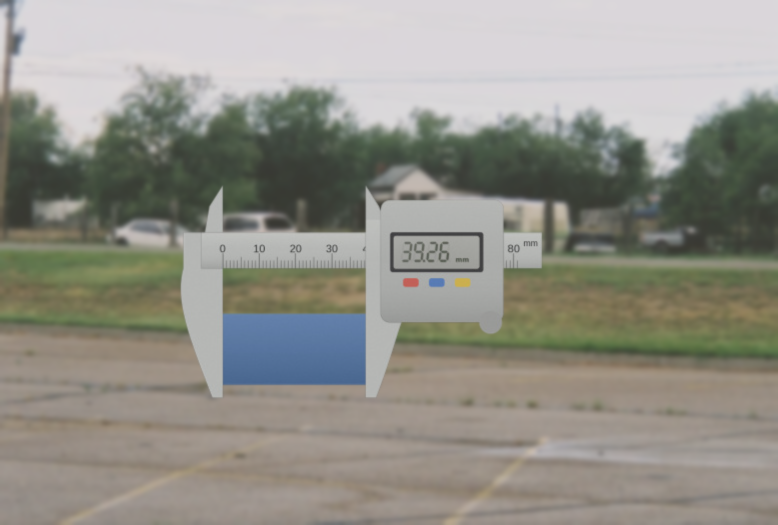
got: {"value": 39.26, "unit": "mm"}
